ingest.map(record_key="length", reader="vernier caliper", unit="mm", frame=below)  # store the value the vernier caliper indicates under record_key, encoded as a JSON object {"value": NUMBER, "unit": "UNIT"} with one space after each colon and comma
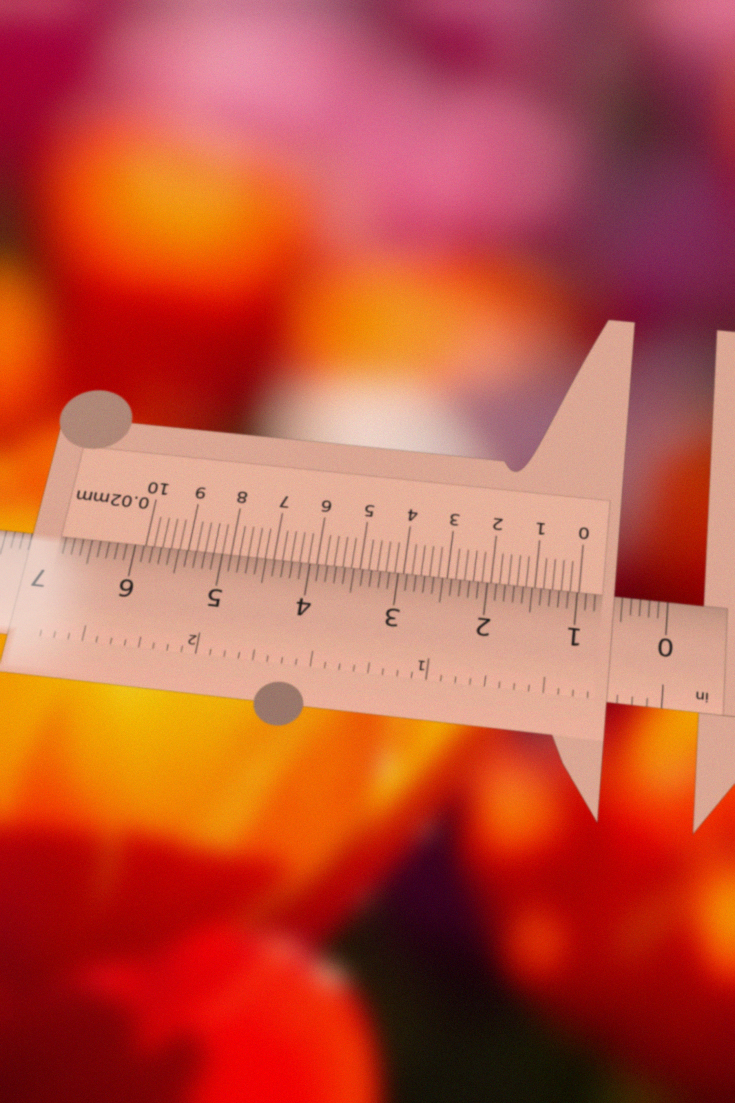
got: {"value": 9.8, "unit": "mm"}
